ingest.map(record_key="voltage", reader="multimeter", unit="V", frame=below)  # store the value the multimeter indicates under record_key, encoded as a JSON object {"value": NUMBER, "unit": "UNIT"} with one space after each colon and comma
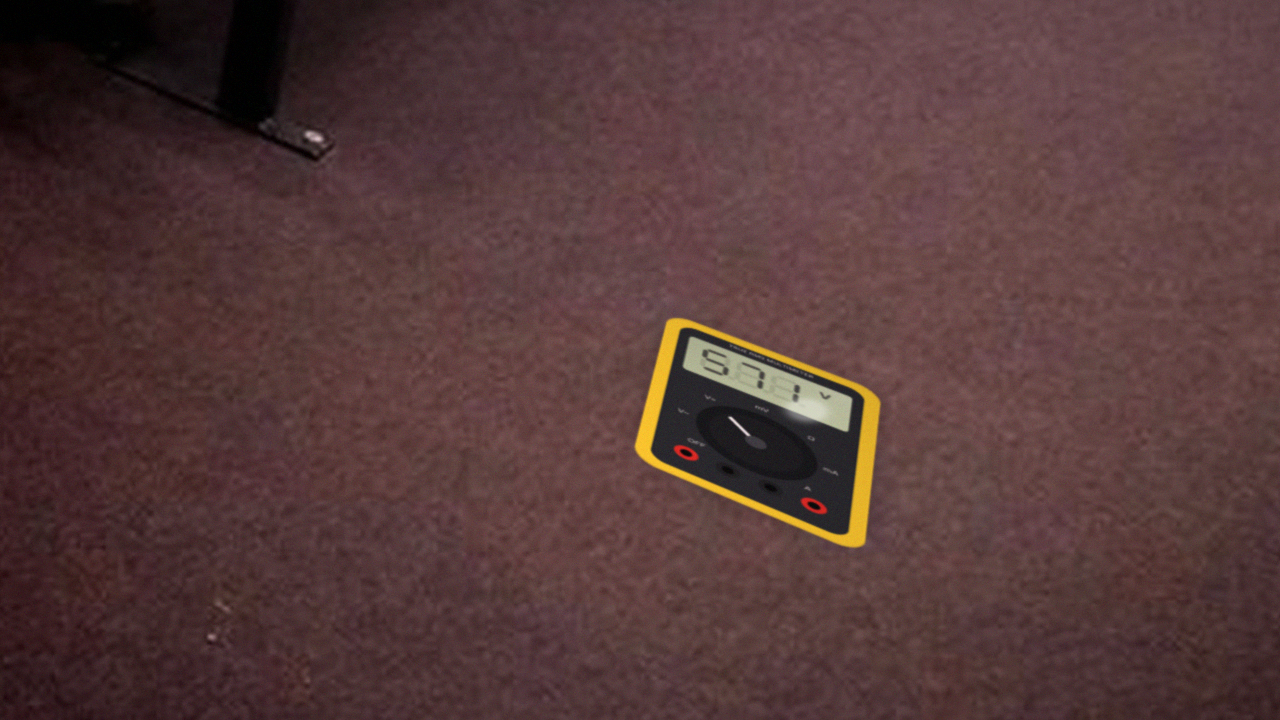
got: {"value": 571, "unit": "V"}
